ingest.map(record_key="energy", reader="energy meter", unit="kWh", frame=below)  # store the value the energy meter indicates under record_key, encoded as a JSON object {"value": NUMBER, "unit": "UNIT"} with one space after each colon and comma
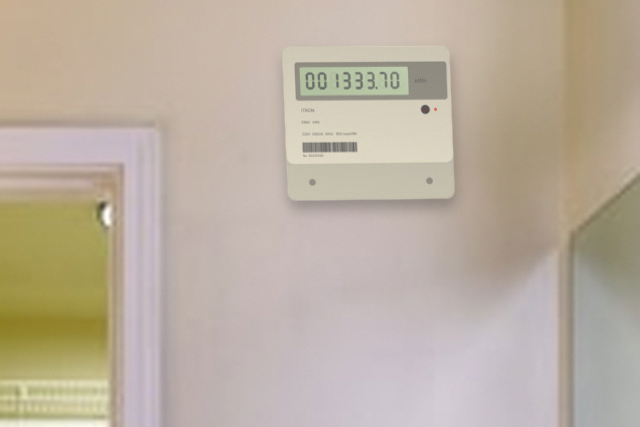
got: {"value": 1333.70, "unit": "kWh"}
